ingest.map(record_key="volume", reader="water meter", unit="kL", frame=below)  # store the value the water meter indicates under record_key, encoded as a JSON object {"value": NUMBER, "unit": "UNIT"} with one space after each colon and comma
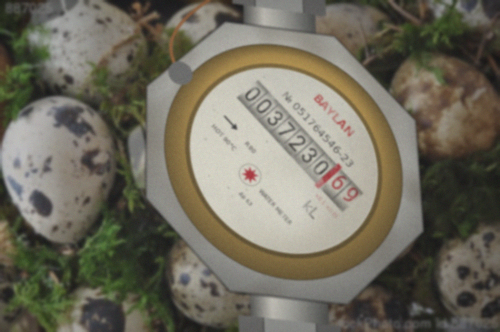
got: {"value": 37230.69, "unit": "kL"}
